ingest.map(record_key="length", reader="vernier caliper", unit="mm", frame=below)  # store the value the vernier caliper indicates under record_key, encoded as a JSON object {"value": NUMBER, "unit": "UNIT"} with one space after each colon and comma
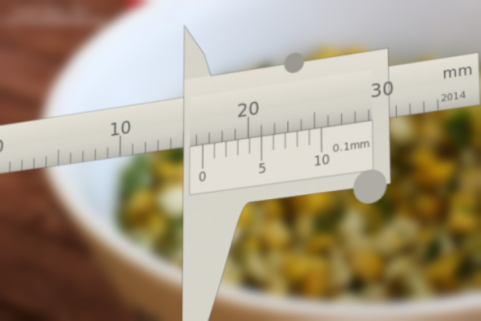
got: {"value": 16.5, "unit": "mm"}
